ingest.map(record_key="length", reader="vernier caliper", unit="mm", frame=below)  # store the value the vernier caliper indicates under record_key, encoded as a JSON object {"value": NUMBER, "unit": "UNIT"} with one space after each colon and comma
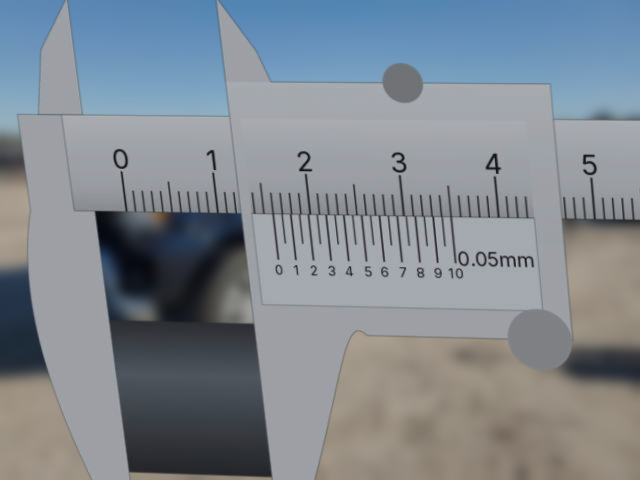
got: {"value": 16.0, "unit": "mm"}
